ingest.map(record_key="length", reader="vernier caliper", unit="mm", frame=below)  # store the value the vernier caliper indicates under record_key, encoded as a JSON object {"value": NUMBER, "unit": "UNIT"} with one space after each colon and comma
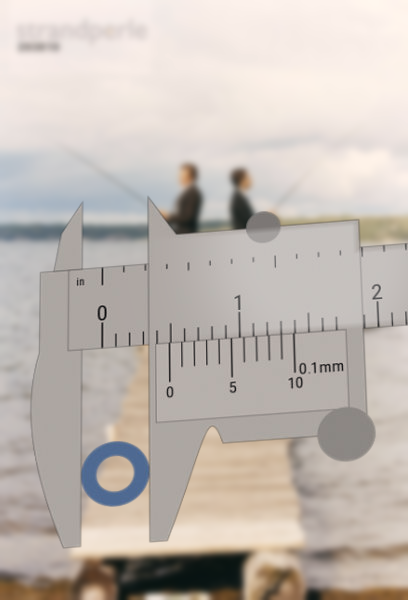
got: {"value": 4.9, "unit": "mm"}
